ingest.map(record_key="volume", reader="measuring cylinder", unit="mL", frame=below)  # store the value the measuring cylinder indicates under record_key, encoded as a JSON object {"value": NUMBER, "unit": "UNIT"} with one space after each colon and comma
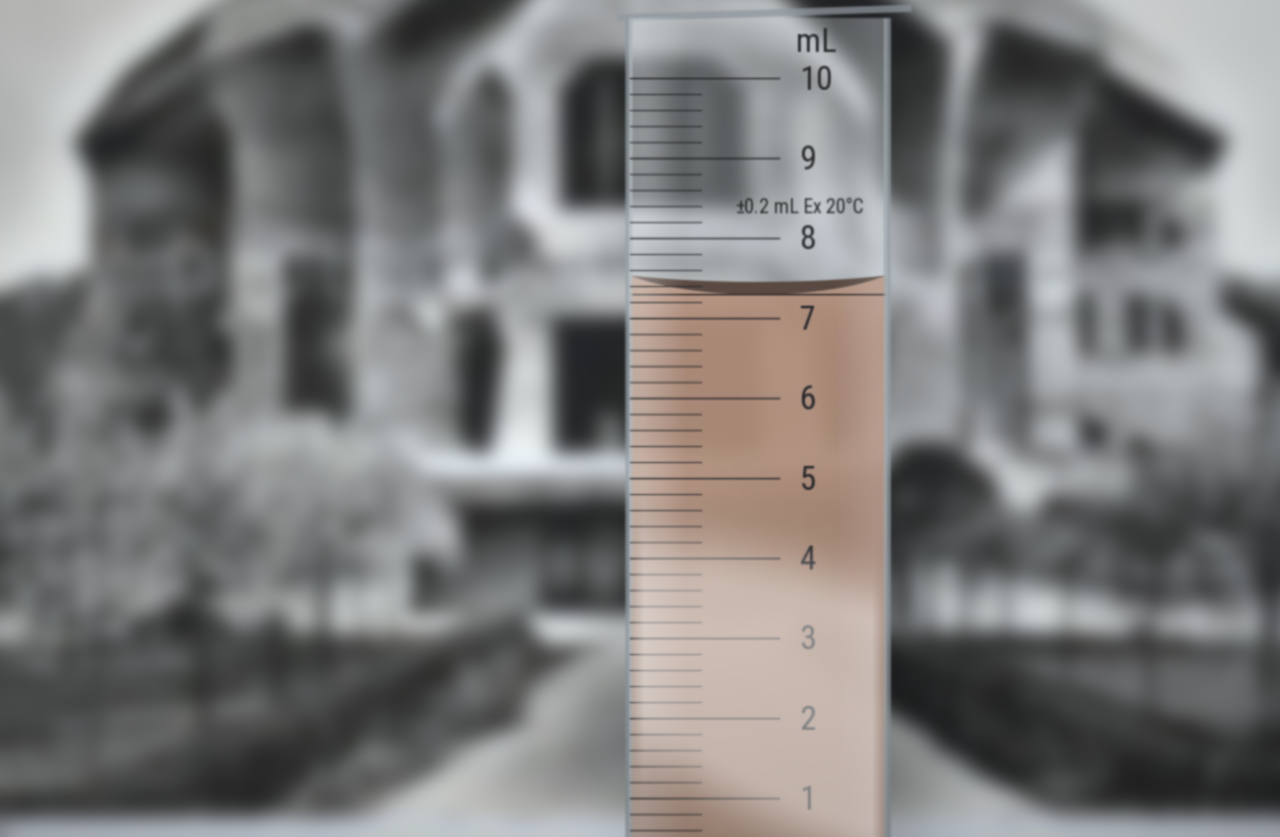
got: {"value": 7.3, "unit": "mL"}
